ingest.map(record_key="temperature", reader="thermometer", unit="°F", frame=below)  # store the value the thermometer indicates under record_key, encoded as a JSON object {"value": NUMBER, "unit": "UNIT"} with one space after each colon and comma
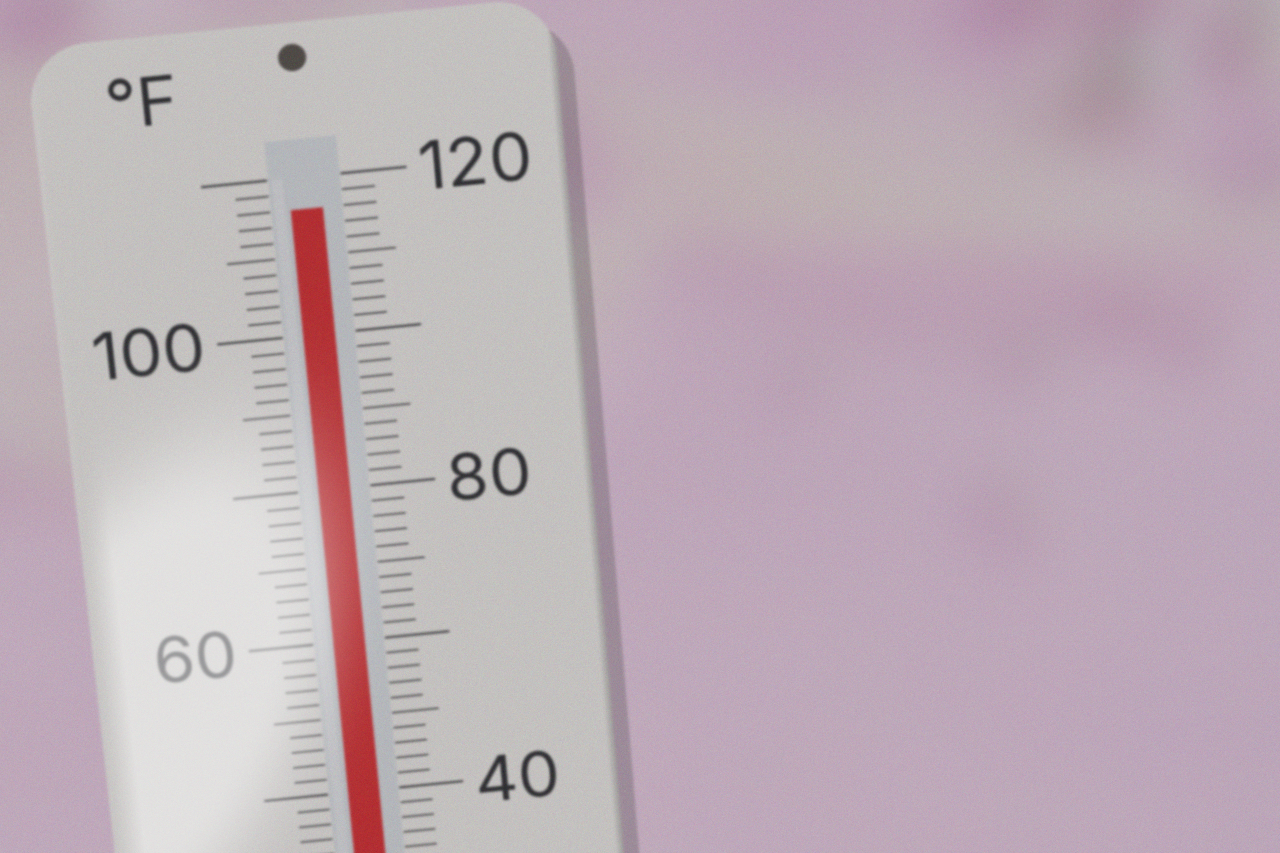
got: {"value": 116, "unit": "°F"}
